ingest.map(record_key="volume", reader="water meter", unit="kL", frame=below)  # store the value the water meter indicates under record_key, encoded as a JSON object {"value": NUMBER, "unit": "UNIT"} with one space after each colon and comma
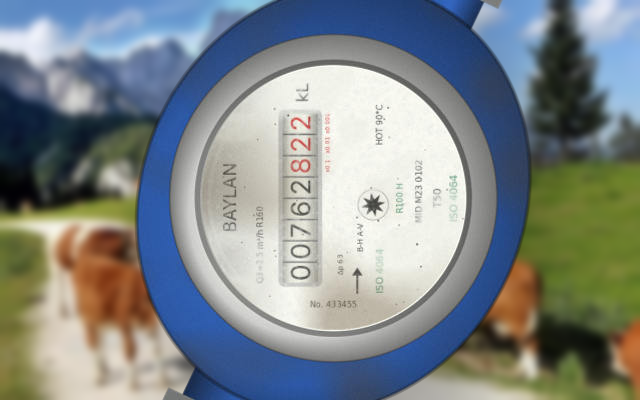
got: {"value": 762.822, "unit": "kL"}
